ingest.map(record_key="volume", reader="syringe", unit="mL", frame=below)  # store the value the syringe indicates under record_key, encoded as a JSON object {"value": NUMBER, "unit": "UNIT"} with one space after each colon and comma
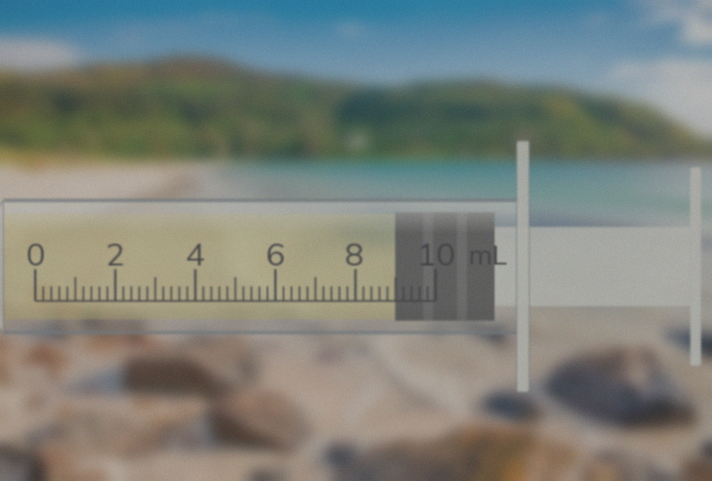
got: {"value": 9, "unit": "mL"}
